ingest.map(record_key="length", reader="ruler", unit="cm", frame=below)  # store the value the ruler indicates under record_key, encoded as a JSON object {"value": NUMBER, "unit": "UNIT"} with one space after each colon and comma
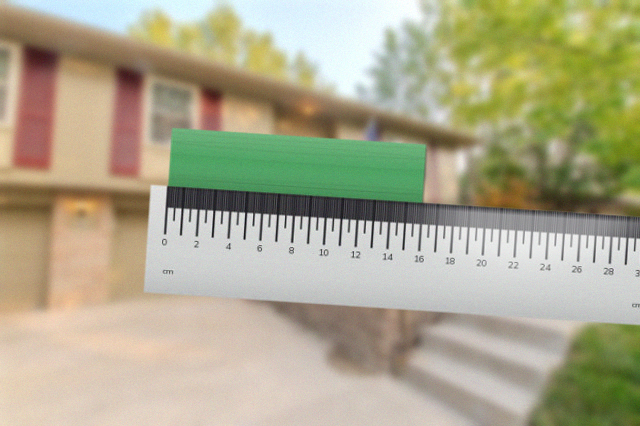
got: {"value": 16, "unit": "cm"}
